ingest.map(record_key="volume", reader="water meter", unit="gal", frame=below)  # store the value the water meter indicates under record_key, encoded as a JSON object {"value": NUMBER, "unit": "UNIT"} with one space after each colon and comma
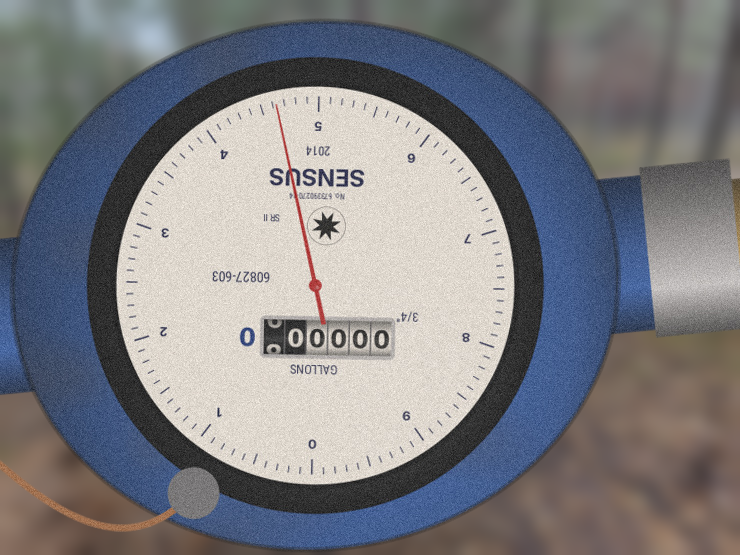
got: {"value": 84.6, "unit": "gal"}
